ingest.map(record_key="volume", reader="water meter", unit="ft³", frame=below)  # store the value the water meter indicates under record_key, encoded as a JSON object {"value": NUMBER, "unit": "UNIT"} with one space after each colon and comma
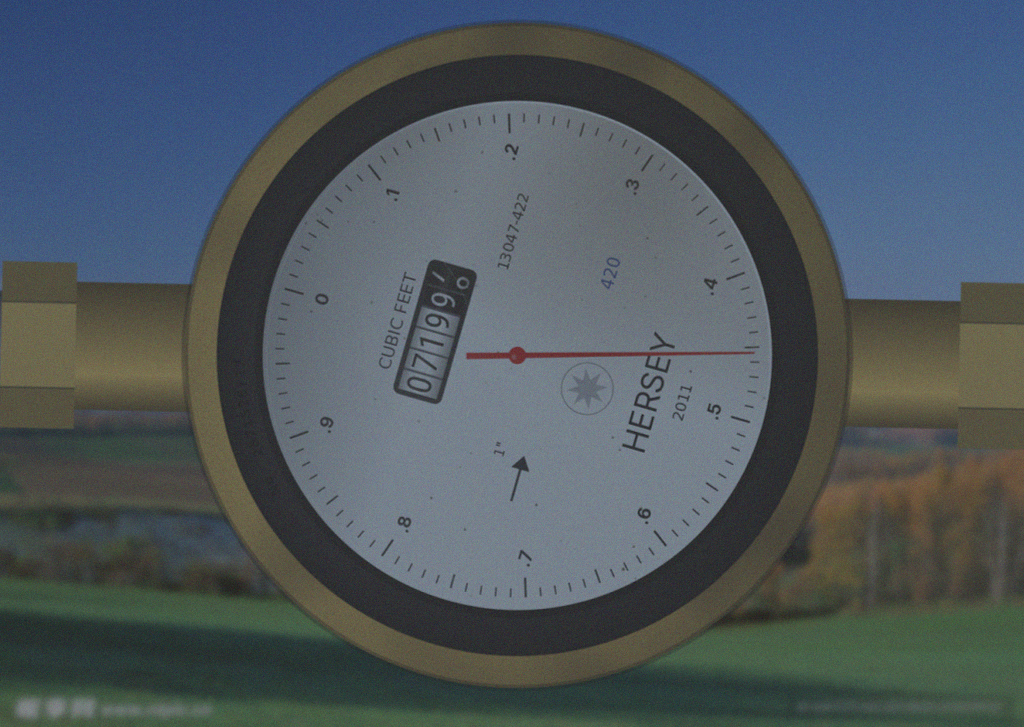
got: {"value": 71997.45, "unit": "ft³"}
